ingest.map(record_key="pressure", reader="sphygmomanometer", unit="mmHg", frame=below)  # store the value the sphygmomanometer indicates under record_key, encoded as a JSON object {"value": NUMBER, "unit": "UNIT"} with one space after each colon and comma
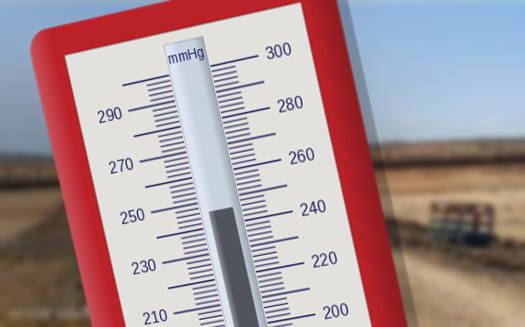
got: {"value": 246, "unit": "mmHg"}
